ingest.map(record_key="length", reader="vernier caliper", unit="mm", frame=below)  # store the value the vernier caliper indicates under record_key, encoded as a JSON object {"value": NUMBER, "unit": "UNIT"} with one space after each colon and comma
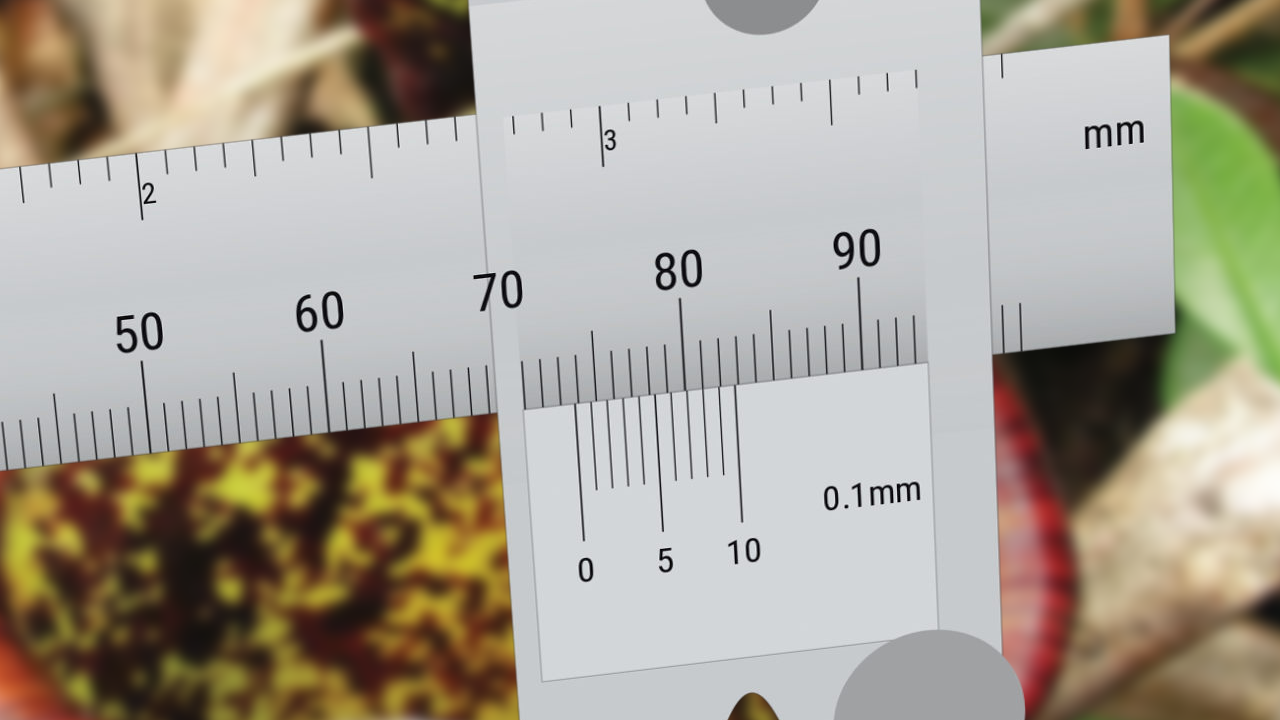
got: {"value": 73.8, "unit": "mm"}
